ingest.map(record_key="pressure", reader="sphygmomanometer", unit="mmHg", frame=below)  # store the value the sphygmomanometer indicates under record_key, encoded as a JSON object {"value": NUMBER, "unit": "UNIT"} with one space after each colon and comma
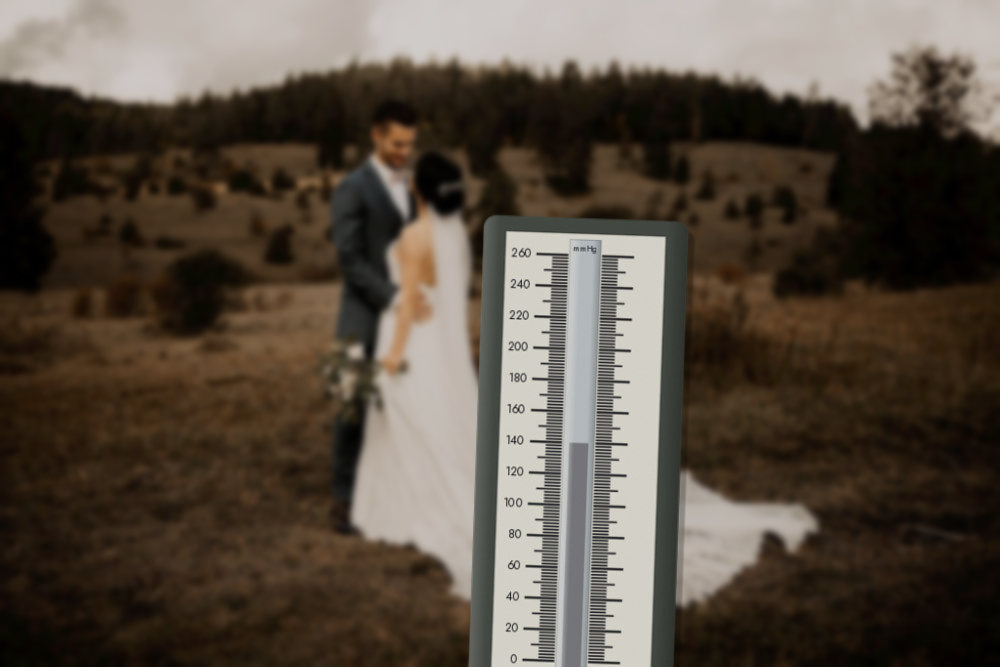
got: {"value": 140, "unit": "mmHg"}
